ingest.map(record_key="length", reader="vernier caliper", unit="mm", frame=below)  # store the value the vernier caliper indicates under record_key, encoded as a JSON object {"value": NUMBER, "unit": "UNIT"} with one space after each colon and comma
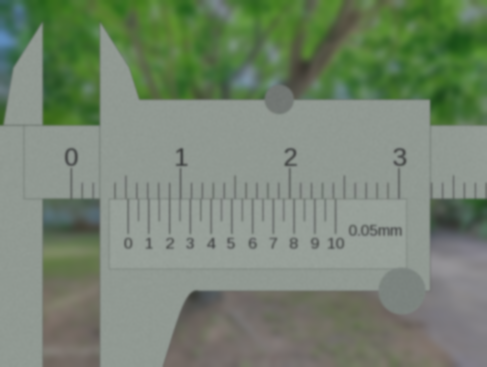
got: {"value": 5.2, "unit": "mm"}
